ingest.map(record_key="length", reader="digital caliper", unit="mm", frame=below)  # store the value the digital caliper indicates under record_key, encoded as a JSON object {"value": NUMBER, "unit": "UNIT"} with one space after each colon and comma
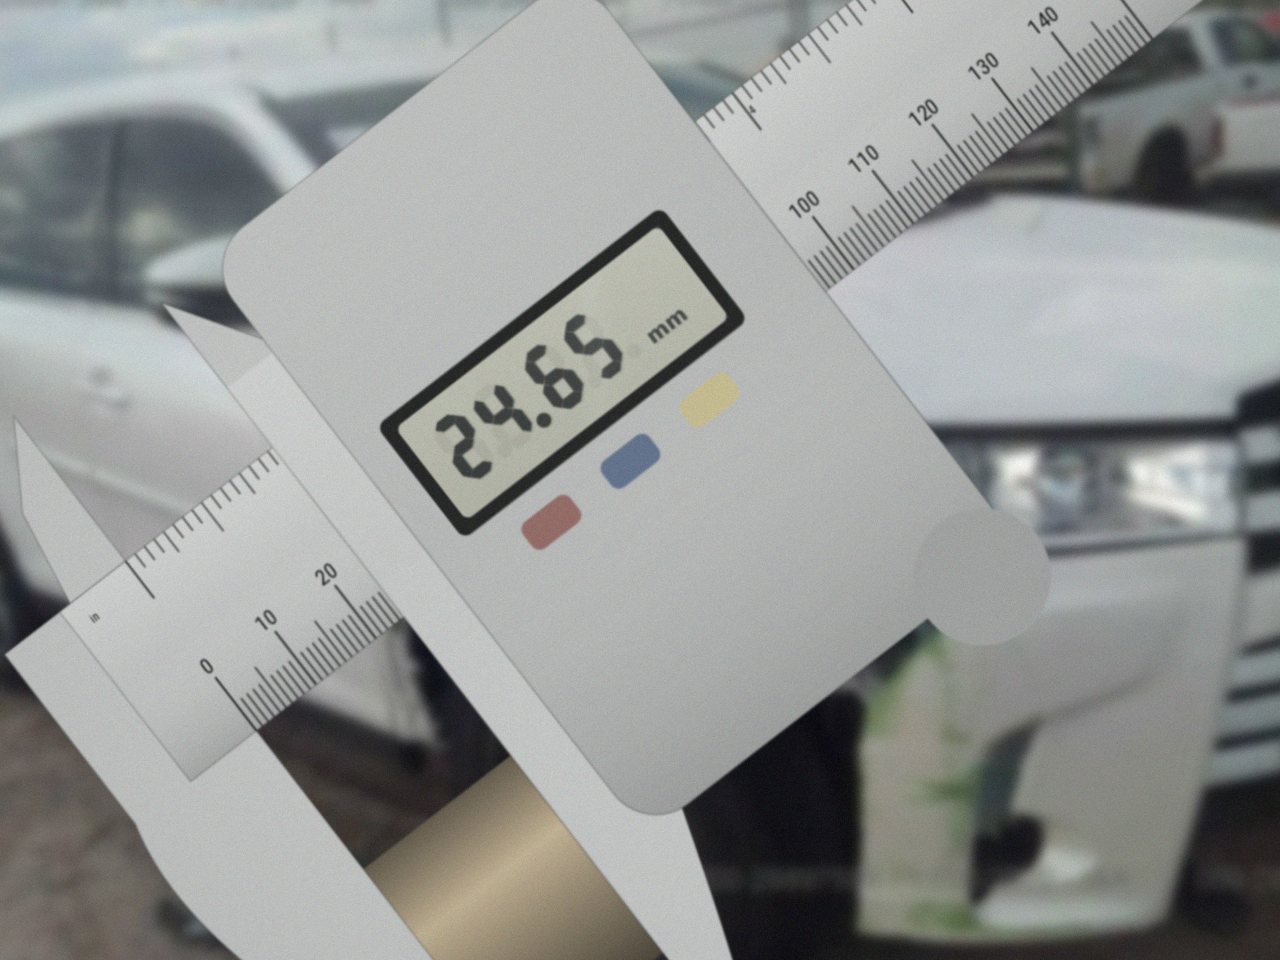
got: {"value": 24.65, "unit": "mm"}
